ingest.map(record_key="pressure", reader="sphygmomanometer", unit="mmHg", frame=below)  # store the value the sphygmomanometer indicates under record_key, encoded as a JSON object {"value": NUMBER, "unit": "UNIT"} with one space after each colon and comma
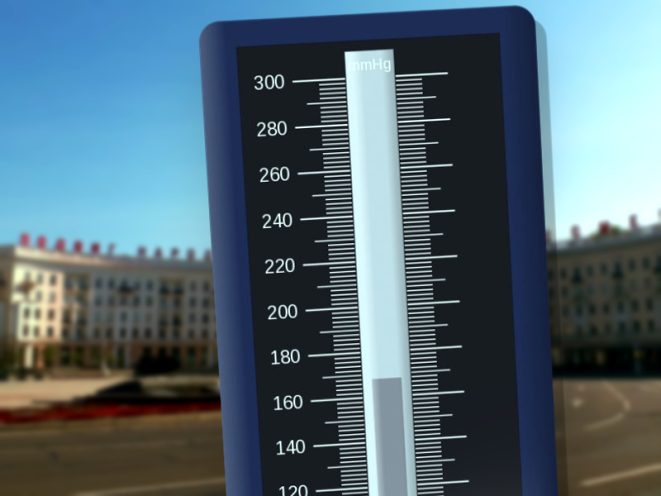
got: {"value": 168, "unit": "mmHg"}
